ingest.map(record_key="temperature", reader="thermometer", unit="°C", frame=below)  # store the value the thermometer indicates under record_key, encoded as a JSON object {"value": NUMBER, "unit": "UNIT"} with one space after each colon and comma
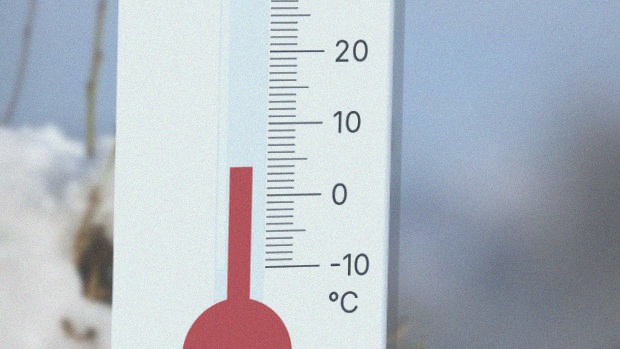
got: {"value": 4, "unit": "°C"}
